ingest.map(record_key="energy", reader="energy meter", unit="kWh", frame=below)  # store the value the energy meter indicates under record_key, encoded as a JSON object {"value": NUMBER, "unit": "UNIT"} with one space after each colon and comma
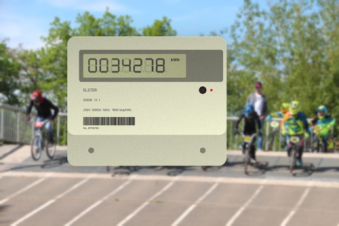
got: {"value": 34278, "unit": "kWh"}
